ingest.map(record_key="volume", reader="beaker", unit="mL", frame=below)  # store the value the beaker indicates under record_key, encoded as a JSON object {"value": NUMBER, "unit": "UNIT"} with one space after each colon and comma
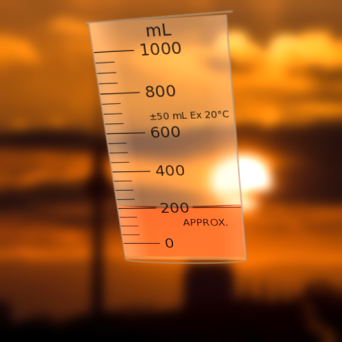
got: {"value": 200, "unit": "mL"}
